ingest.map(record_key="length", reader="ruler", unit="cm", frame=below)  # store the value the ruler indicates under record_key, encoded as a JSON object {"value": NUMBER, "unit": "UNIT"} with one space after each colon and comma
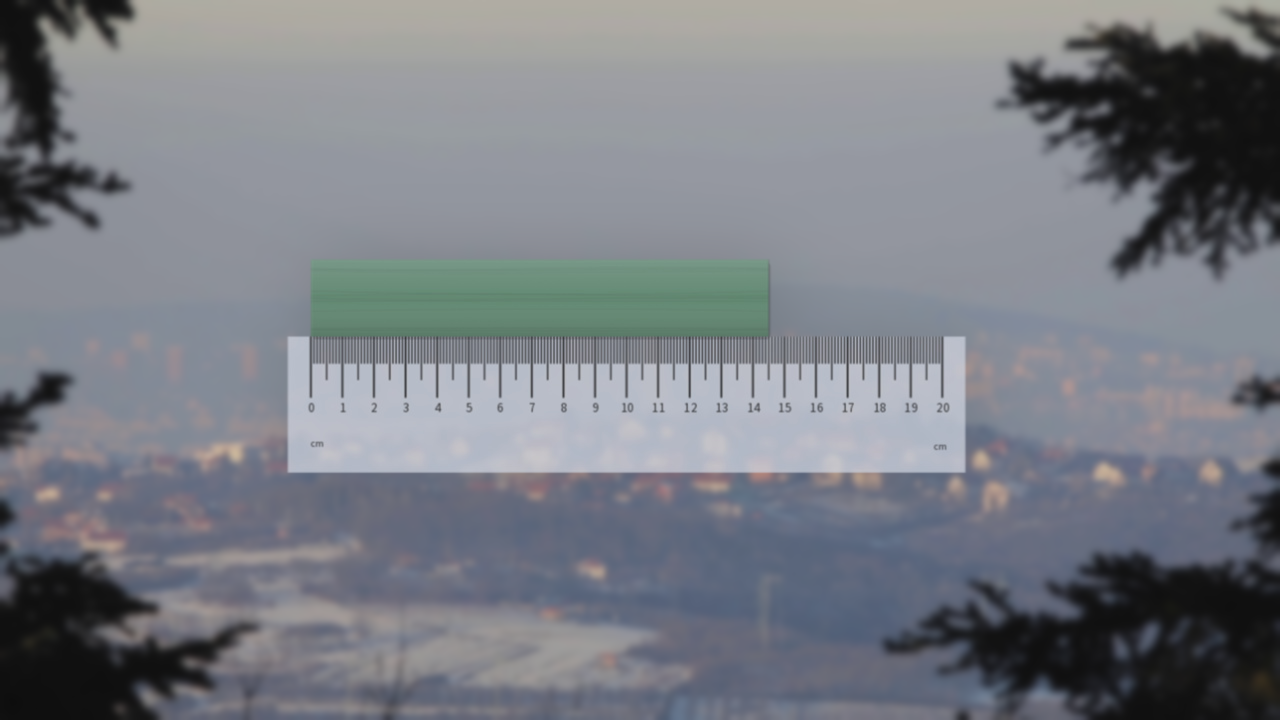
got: {"value": 14.5, "unit": "cm"}
